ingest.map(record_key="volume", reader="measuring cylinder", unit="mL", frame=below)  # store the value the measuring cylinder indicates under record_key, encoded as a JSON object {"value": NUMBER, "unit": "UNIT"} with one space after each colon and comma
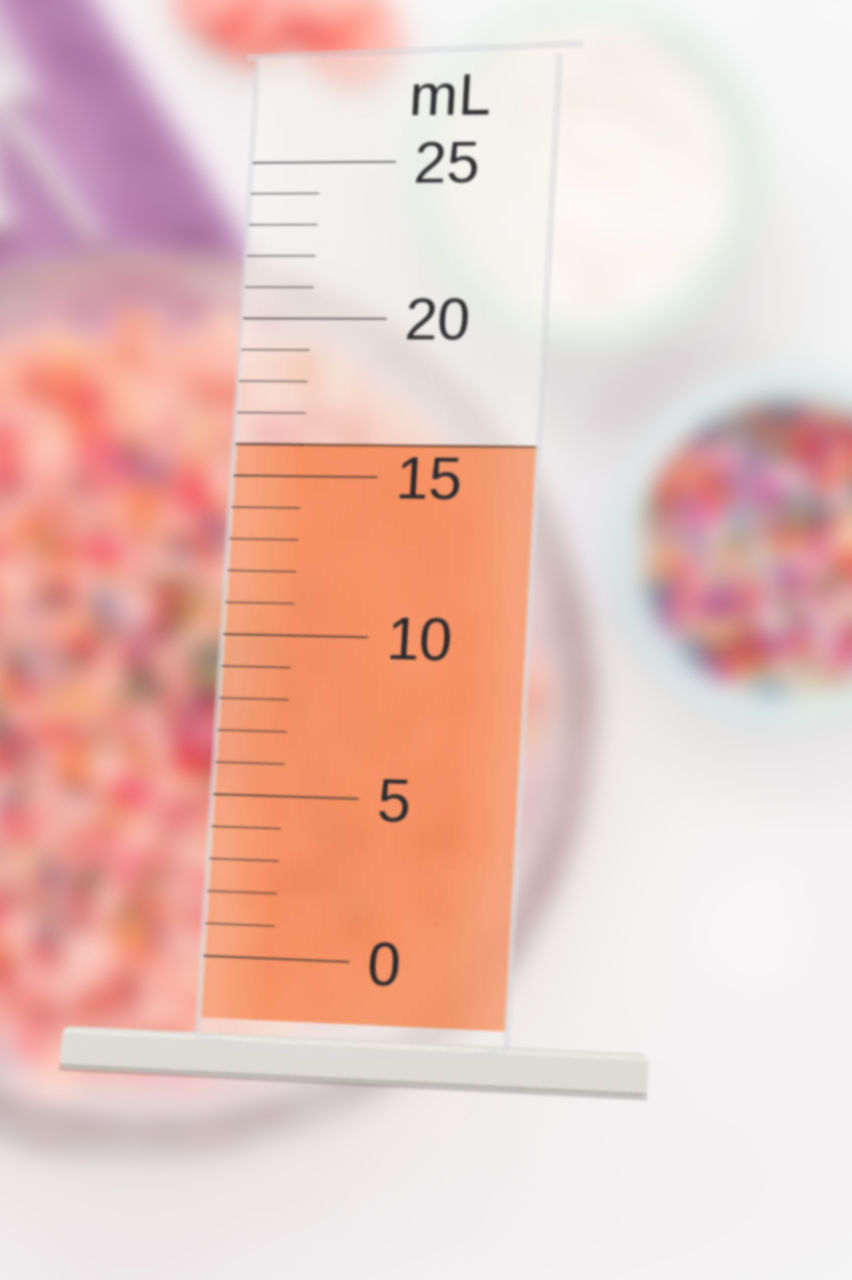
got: {"value": 16, "unit": "mL"}
